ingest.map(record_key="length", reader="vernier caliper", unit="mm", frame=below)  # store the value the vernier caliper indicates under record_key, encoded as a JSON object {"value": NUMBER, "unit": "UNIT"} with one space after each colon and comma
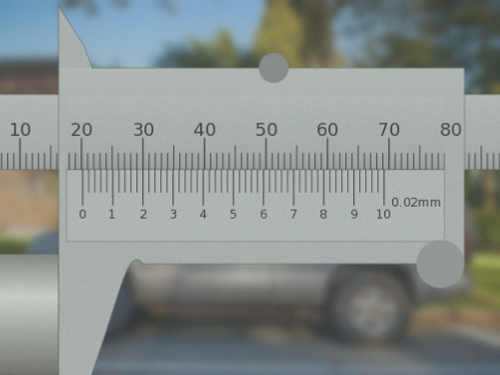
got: {"value": 20.2, "unit": "mm"}
